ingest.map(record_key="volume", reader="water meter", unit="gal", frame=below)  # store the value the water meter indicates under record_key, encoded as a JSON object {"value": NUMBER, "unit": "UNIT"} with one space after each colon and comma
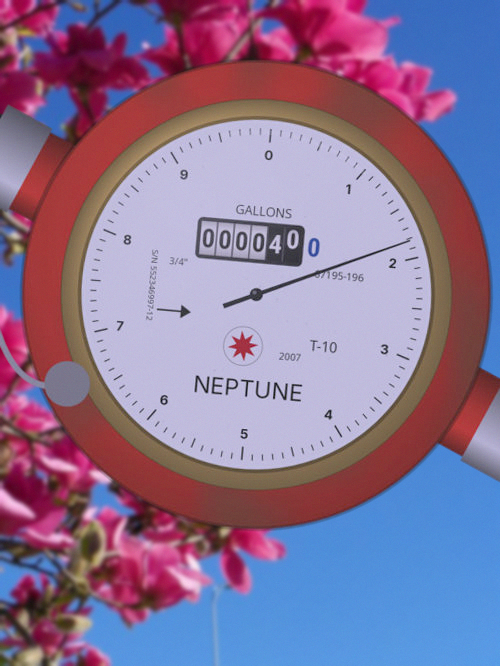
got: {"value": 401.8, "unit": "gal"}
